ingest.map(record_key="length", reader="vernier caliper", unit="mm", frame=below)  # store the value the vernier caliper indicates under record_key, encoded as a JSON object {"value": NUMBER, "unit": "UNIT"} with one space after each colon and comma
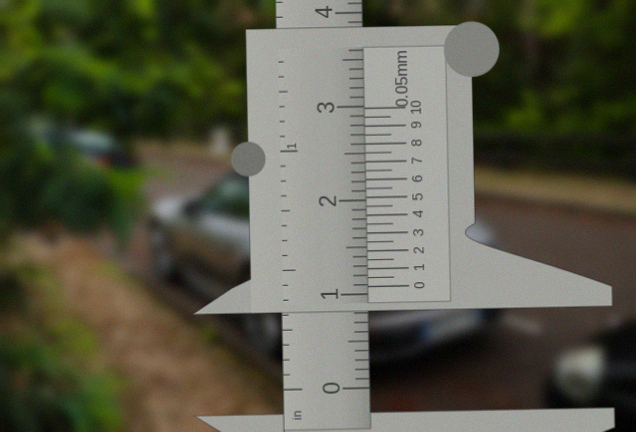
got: {"value": 10.8, "unit": "mm"}
